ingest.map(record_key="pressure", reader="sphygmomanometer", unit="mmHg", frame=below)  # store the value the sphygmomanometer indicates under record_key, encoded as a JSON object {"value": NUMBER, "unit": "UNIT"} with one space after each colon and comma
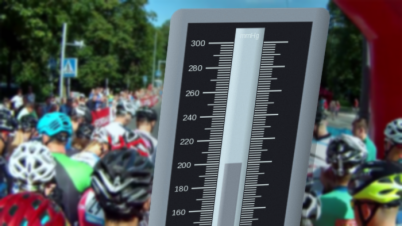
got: {"value": 200, "unit": "mmHg"}
